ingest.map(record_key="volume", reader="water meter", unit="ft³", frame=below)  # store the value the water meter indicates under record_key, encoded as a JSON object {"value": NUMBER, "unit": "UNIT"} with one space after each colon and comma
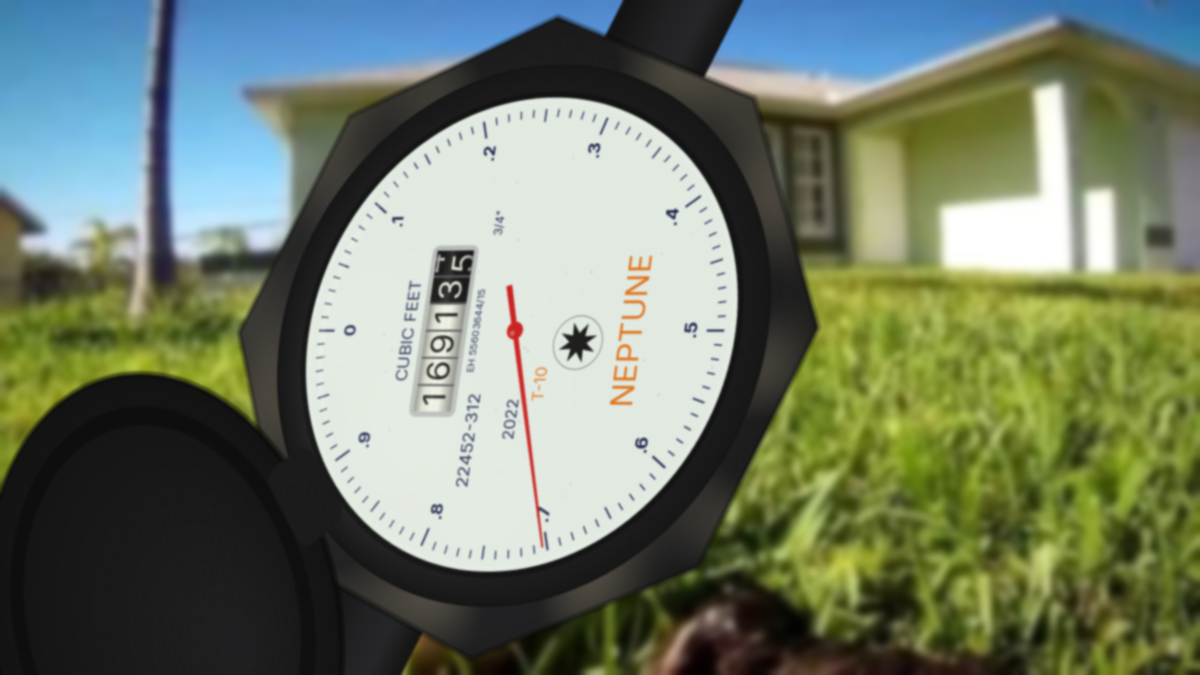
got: {"value": 169134.70, "unit": "ft³"}
